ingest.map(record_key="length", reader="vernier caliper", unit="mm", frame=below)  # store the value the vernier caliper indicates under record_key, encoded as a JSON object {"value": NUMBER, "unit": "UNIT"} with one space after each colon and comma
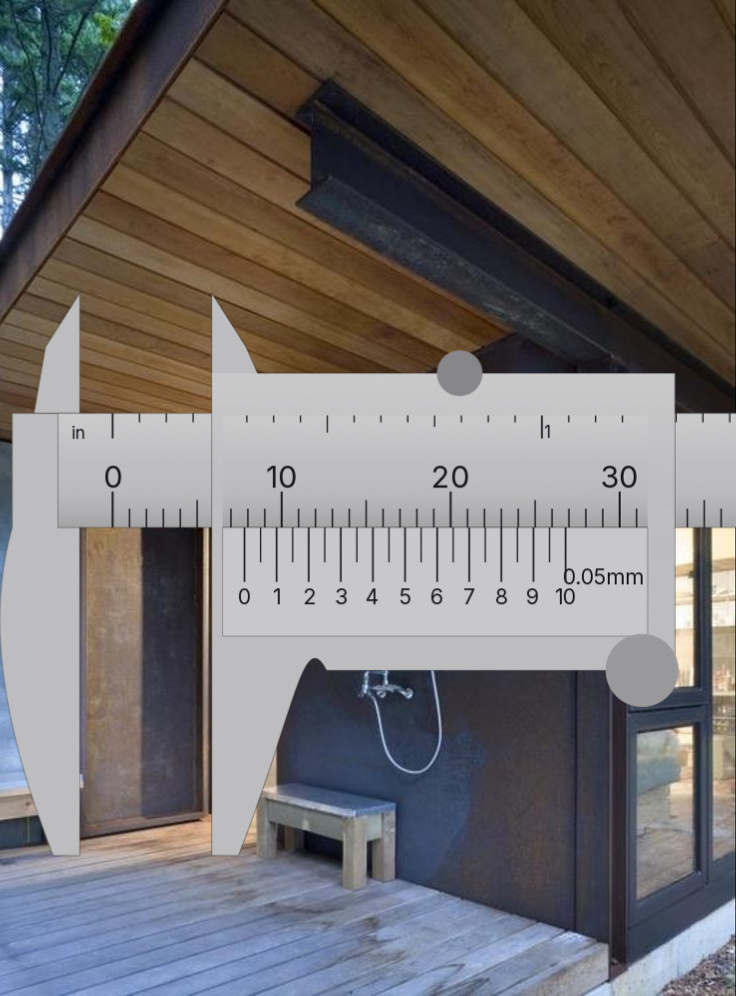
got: {"value": 7.8, "unit": "mm"}
